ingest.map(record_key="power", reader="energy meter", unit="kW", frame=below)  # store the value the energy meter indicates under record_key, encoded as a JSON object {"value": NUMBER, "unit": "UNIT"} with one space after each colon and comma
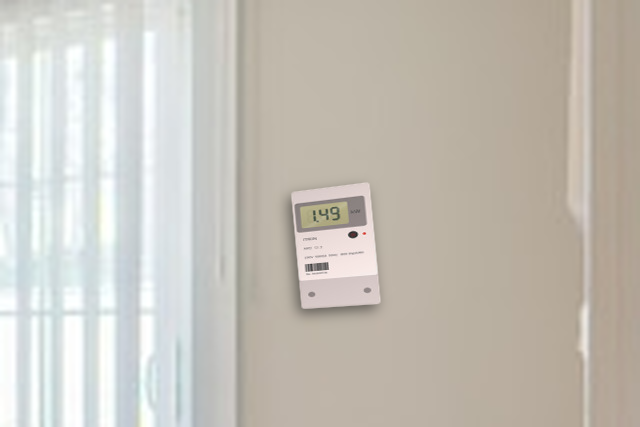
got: {"value": 1.49, "unit": "kW"}
